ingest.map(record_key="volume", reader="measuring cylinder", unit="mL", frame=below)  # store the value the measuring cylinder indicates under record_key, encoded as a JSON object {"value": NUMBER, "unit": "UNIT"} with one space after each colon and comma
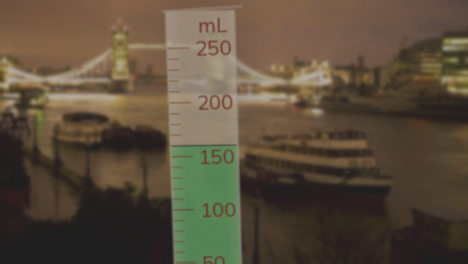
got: {"value": 160, "unit": "mL"}
